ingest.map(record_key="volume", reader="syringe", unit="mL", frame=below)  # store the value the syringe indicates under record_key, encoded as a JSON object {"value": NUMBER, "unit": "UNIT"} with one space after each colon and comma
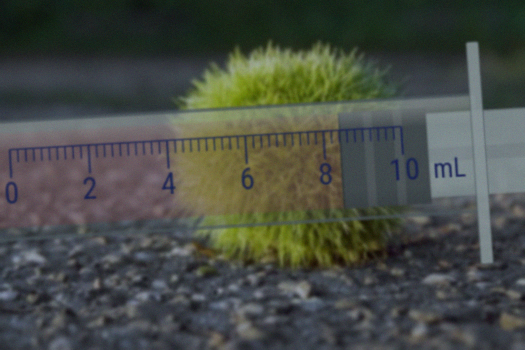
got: {"value": 8.4, "unit": "mL"}
